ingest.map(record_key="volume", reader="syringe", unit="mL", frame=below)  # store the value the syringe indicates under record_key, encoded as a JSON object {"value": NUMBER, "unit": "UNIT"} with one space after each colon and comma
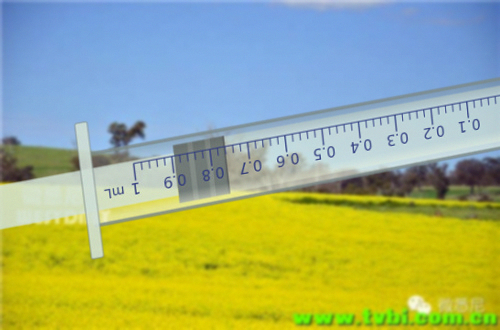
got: {"value": 0.76, "unit": "mL"}
